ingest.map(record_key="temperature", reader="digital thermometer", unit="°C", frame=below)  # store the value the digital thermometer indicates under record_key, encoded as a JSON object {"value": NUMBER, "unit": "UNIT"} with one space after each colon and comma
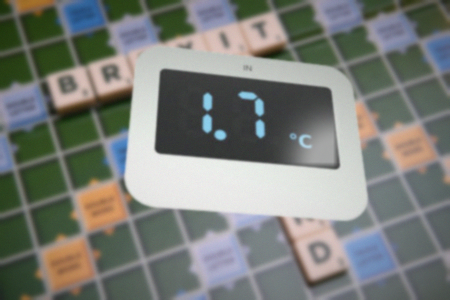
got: {"value": 1.7, "unit": "°C"}
